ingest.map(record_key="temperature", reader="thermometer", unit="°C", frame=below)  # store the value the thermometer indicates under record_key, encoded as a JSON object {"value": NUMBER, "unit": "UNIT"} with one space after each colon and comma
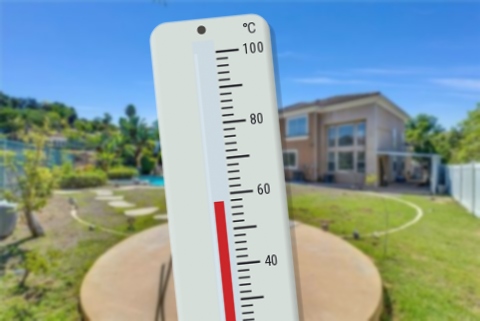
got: {"value": 58, "unit": "°C"}
